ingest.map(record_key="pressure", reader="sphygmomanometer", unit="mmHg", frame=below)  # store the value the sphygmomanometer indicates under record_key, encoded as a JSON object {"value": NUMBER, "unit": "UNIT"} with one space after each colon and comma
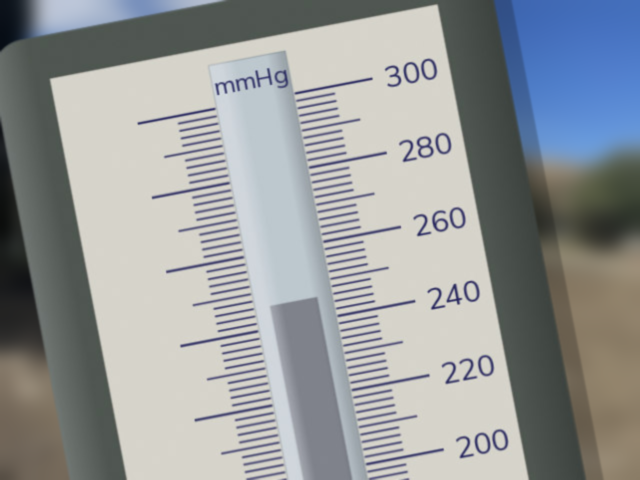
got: {"value": 246, "unit": "mmHg"}
